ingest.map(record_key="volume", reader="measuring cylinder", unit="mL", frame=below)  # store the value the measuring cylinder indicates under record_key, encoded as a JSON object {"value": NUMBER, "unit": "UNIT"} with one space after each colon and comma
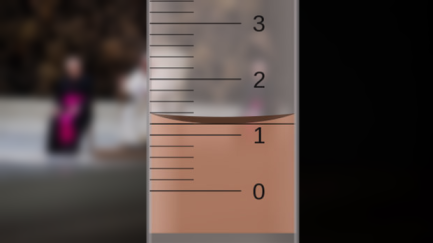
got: {"value": 1.2, "unit": "mL"}
